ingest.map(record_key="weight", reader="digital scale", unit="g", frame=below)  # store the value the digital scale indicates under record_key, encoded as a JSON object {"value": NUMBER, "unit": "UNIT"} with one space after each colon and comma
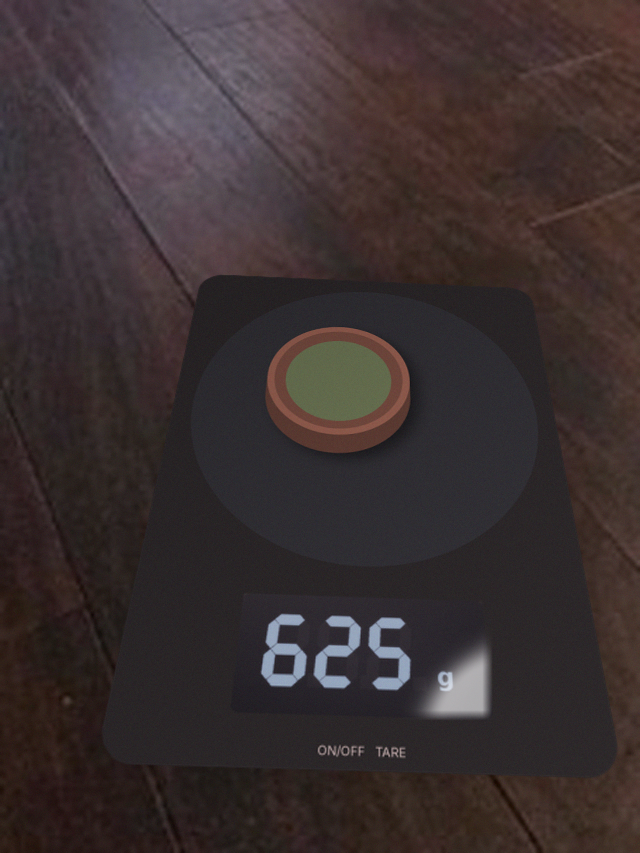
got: {"value": 625, "unit": "g"}
